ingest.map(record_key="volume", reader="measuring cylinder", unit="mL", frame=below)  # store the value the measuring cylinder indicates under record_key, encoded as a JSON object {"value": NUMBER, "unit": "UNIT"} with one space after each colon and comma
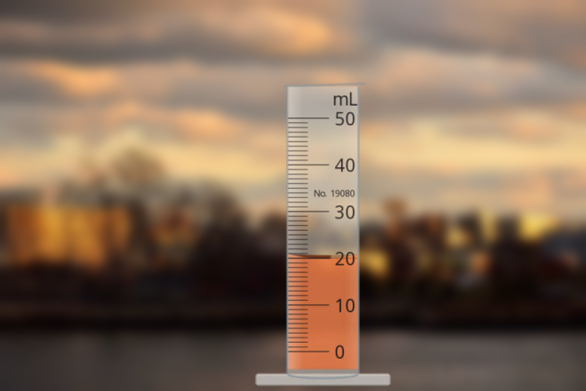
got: {"value": 20, "unit": "mL"}
